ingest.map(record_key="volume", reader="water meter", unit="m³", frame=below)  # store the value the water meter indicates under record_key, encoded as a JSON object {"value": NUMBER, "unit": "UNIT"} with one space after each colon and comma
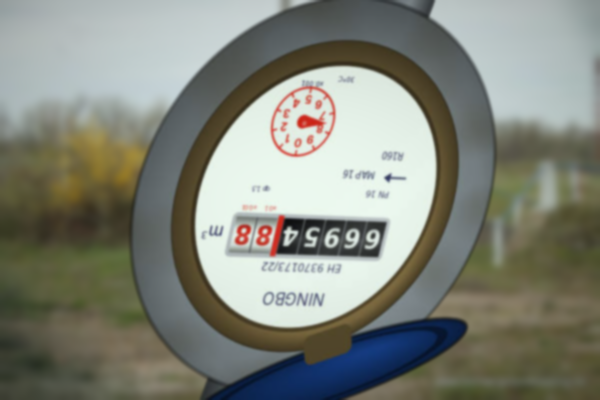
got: {"value": 66954.887, "unit": "m³"}
